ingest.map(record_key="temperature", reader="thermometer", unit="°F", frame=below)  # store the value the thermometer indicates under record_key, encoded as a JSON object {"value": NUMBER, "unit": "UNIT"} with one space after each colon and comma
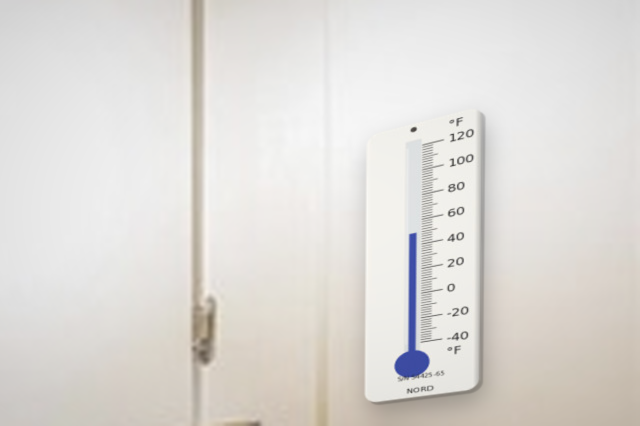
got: {"value": 50, "unit": "°F"}
